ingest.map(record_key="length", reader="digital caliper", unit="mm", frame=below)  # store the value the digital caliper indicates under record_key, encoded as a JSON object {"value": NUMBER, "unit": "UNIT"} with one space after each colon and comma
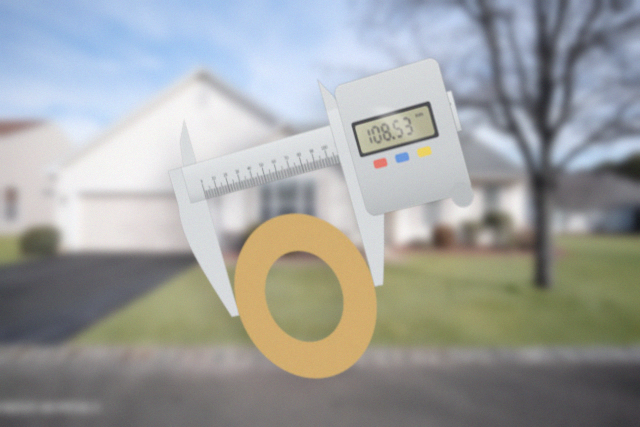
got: {"value": 108.53, "unit": "mm"}
